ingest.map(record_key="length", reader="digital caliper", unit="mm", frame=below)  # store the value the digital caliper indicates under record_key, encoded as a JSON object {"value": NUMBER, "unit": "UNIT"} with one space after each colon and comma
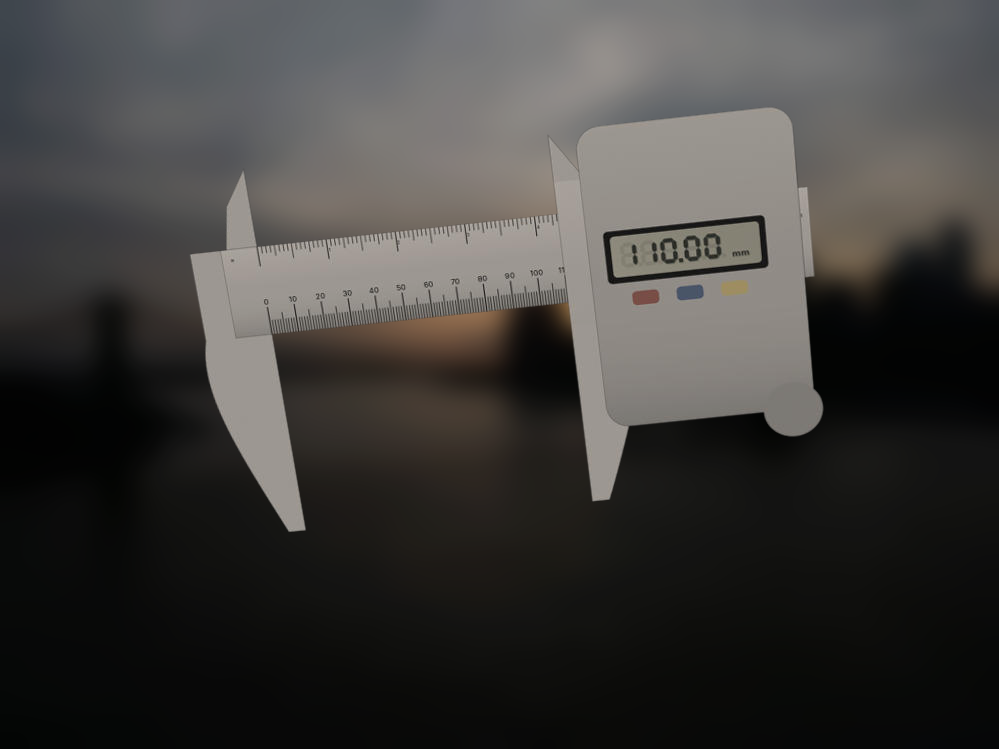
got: {"value": 110.00, "unit": "mm"}
